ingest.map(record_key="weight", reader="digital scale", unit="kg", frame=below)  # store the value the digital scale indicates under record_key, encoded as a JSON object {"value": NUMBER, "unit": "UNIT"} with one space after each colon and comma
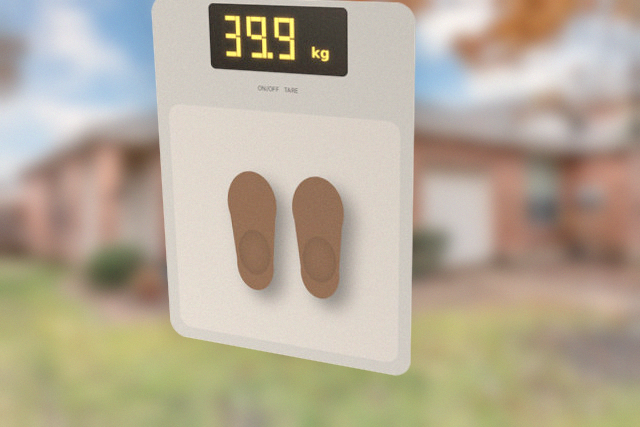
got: {"value": 39.9, "unit": "kg"}
